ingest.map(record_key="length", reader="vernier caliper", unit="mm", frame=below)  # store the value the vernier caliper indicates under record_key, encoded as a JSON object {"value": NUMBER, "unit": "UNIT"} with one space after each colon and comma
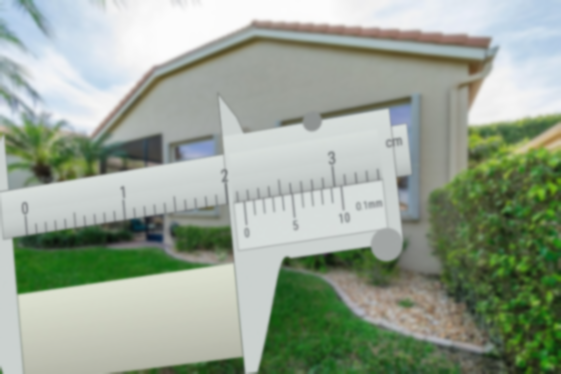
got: {"value": 21.6, "unit": "mm"}
